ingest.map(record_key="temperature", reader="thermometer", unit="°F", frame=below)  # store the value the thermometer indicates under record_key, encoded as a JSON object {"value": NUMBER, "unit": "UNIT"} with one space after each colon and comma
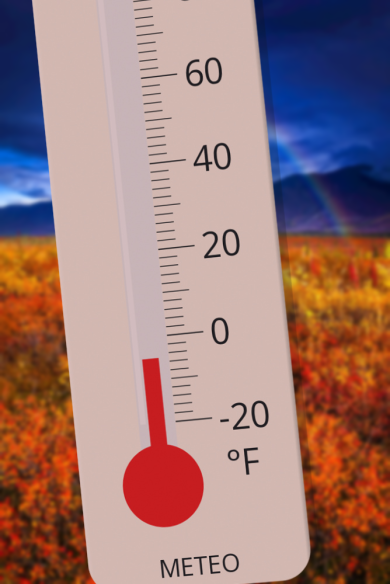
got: {"value": -5, "unit": "°F"}
